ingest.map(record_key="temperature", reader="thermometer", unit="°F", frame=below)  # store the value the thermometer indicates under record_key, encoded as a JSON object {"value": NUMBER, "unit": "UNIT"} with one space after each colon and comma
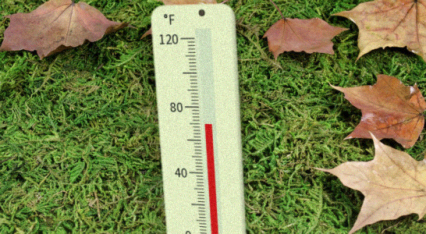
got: {"value": 70, "unit": "°F"}
